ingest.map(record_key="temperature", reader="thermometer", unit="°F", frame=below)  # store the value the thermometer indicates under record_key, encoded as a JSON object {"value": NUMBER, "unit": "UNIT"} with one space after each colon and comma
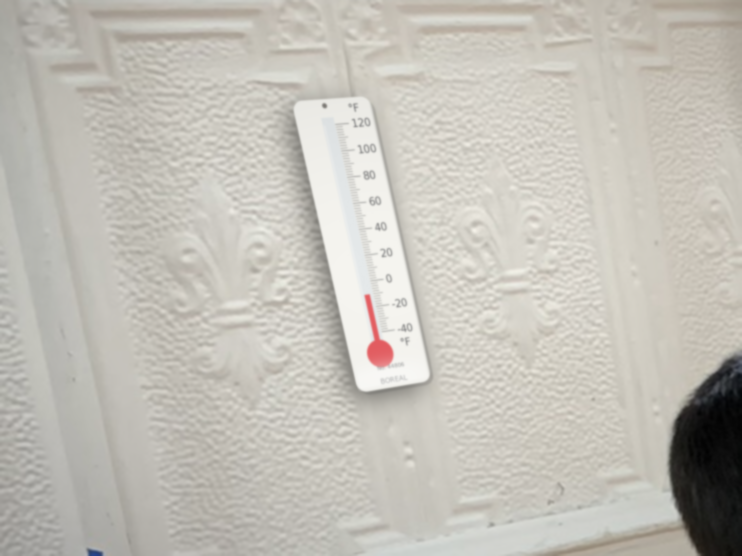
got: {"value": -10, "unit": "°F"}
